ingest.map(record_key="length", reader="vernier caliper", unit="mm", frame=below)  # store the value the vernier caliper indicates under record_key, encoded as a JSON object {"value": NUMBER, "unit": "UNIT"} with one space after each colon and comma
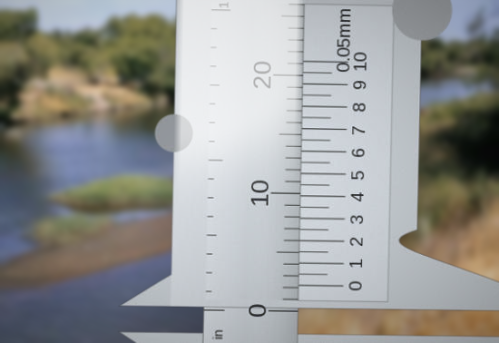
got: {"value": 2.2, "unit": "mm"}
